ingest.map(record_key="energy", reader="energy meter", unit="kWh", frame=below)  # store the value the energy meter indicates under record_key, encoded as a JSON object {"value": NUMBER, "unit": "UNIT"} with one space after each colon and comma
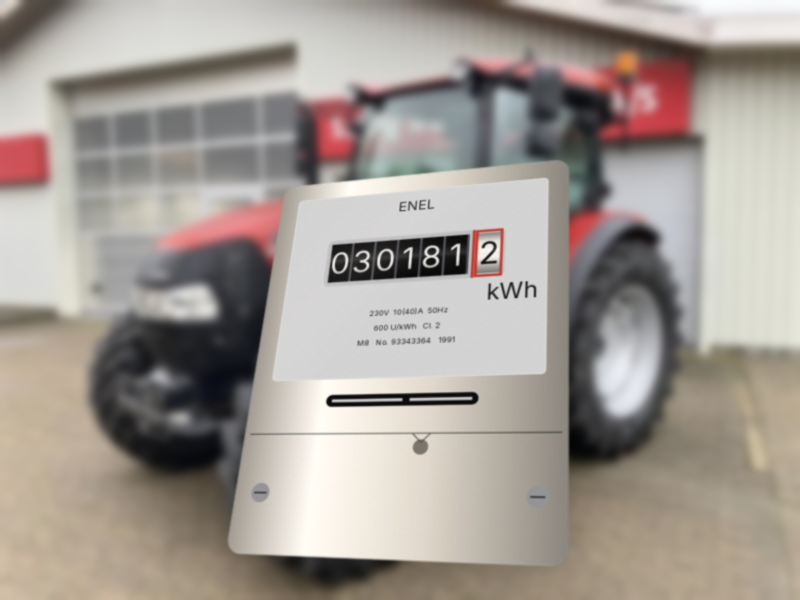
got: {"value": 30181.2, "unit": "kWh"}
